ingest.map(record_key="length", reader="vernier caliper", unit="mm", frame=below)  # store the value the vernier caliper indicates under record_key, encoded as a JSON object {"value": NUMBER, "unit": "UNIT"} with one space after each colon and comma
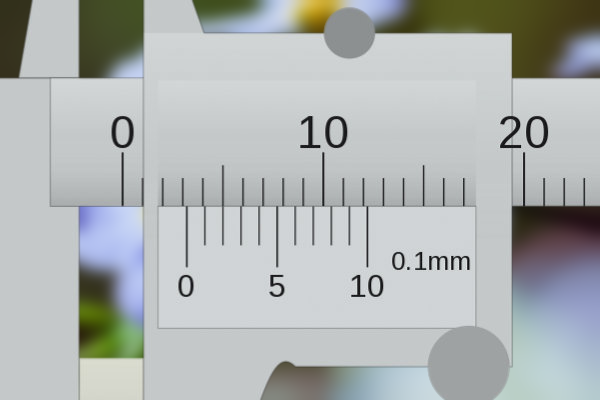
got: {"value": 3.2, "unit": "mm"}
